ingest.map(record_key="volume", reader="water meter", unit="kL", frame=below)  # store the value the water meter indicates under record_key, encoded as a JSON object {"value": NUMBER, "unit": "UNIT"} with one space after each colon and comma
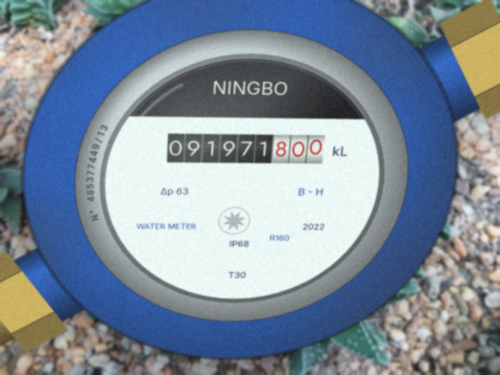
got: {"value": 91971.800, "unit": "kL"}
